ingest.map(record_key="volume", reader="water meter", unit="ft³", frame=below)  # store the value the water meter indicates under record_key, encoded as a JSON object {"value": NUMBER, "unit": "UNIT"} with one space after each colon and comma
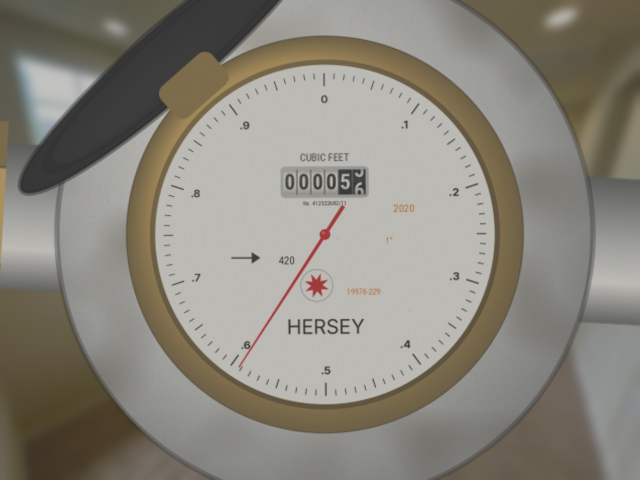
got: {"value": 55.59, "unit": "ft³"}
